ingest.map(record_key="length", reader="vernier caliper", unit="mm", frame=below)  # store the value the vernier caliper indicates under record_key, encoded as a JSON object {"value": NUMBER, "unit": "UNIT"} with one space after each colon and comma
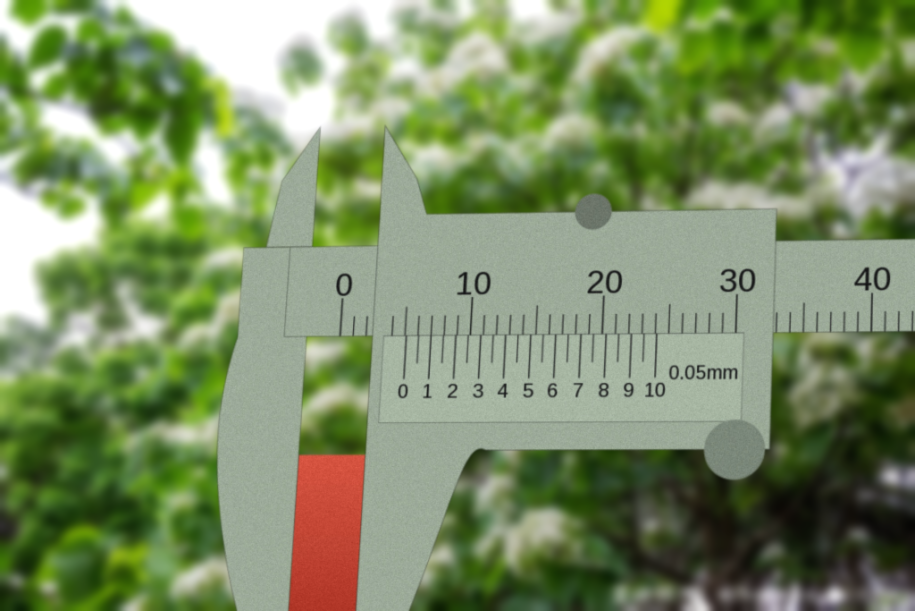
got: {"value": 5.1, "unit": "mm"}
